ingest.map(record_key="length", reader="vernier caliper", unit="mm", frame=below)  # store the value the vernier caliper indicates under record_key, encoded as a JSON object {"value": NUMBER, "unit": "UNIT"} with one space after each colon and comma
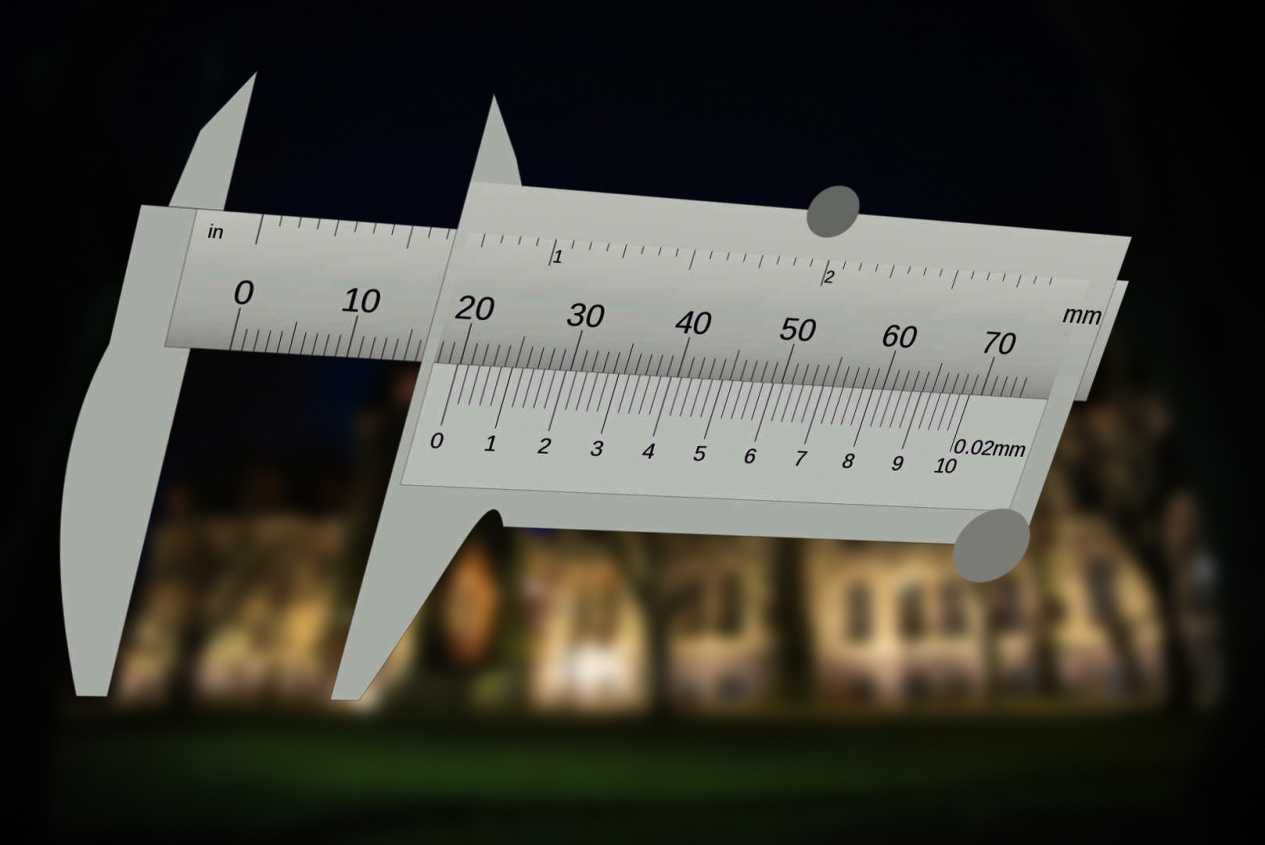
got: {"value": 19.8, "unit": "mm"}
